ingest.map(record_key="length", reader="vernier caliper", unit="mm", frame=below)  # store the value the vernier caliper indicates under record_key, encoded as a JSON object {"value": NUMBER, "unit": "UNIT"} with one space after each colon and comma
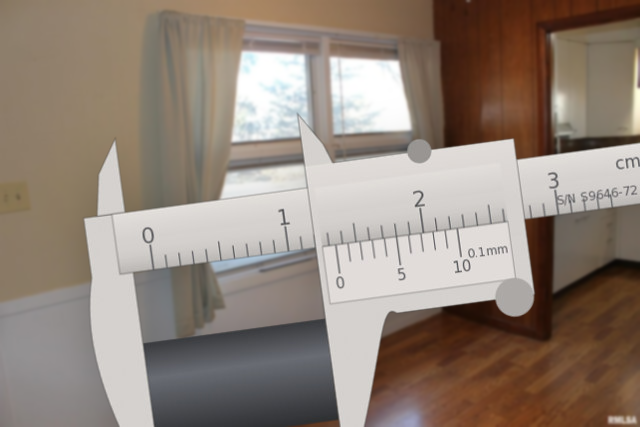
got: {"value": 13.5, "unit": "mm"}
